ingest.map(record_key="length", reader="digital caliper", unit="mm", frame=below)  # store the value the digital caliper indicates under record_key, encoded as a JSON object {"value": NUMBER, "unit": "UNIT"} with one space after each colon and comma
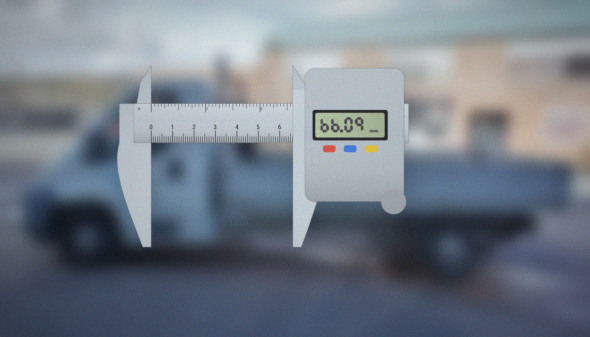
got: {"value": 66.09, "unit": "mm"}
